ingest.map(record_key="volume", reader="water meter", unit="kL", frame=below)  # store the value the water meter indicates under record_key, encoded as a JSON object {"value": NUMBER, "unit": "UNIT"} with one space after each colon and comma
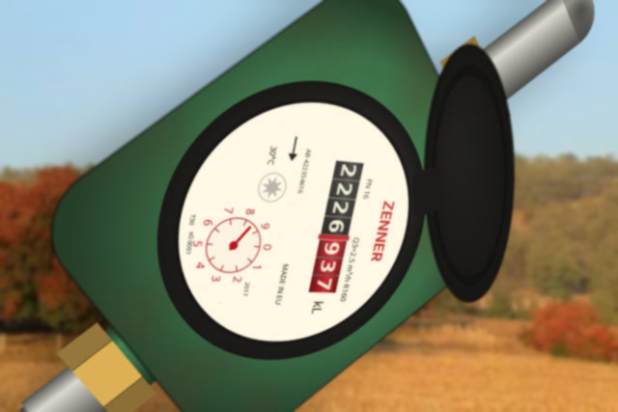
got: {"value": 2226.9378, "unit": "kL"}
